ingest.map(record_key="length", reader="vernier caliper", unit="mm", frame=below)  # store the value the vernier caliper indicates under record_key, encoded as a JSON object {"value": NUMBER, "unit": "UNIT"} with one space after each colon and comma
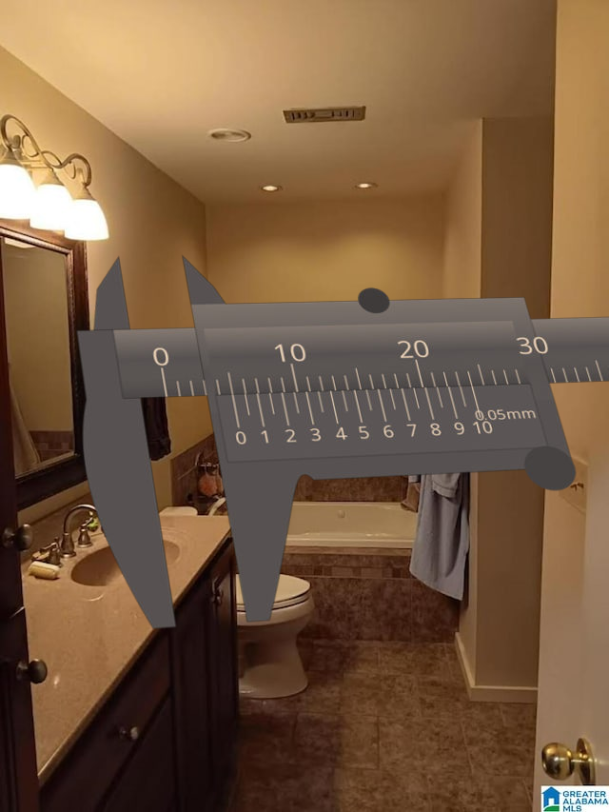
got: {"value": 5.0, "unit": "mm"}
